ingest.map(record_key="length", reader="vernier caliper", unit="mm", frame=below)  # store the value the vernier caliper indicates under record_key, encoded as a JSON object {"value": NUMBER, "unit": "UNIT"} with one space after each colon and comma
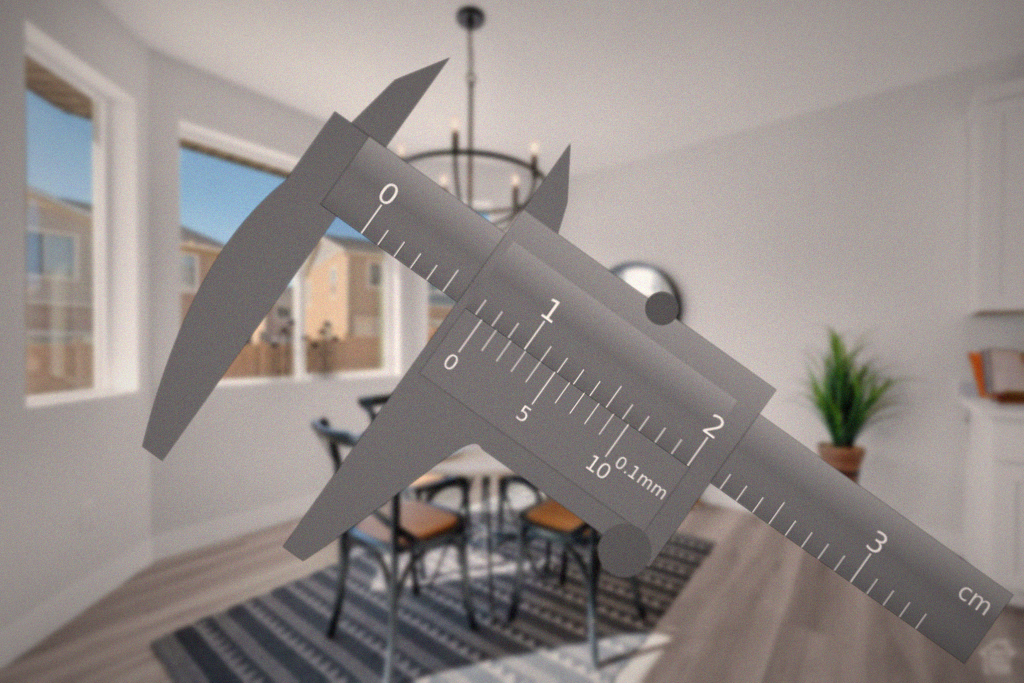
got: {"value": 7.4, "unit": "mm"}
